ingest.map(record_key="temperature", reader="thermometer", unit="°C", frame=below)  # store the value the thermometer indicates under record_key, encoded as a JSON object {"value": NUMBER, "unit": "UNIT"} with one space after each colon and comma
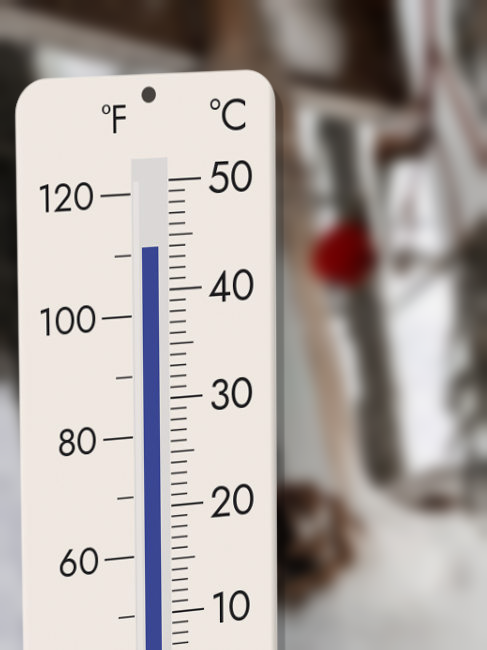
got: {"value": 44, "unit": "°C"}
